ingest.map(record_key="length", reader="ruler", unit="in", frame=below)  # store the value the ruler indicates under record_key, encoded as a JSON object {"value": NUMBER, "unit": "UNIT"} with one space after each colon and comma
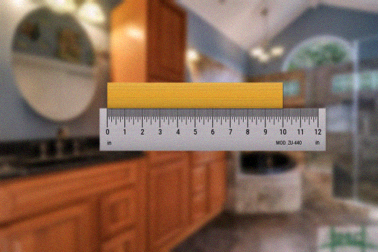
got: {"value": 10, "unit": "in"}
